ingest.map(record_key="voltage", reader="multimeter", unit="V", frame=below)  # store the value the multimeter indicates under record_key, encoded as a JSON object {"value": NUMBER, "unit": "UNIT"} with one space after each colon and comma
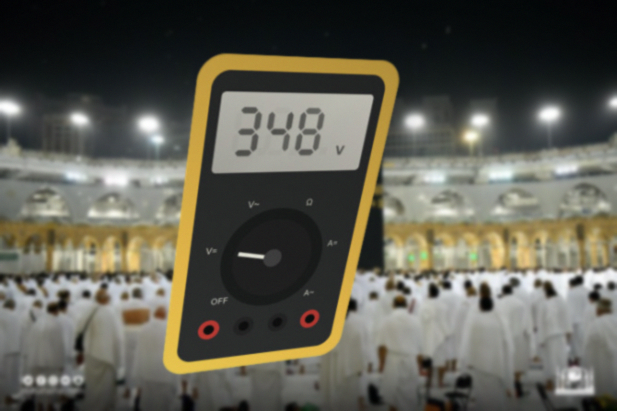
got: {"value": 348, "unit": "V"}
